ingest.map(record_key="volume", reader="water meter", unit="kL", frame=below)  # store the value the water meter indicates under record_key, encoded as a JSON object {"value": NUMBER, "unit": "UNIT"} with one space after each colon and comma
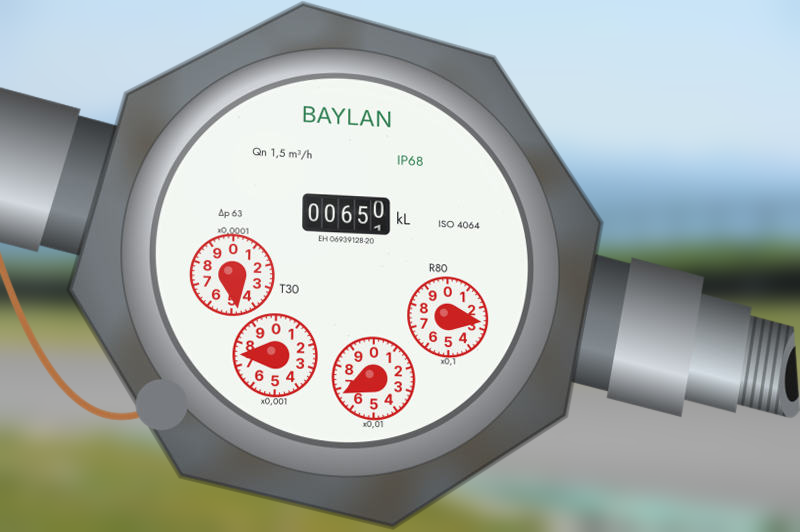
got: {"value": 650.2674, "unit": "kL"}
